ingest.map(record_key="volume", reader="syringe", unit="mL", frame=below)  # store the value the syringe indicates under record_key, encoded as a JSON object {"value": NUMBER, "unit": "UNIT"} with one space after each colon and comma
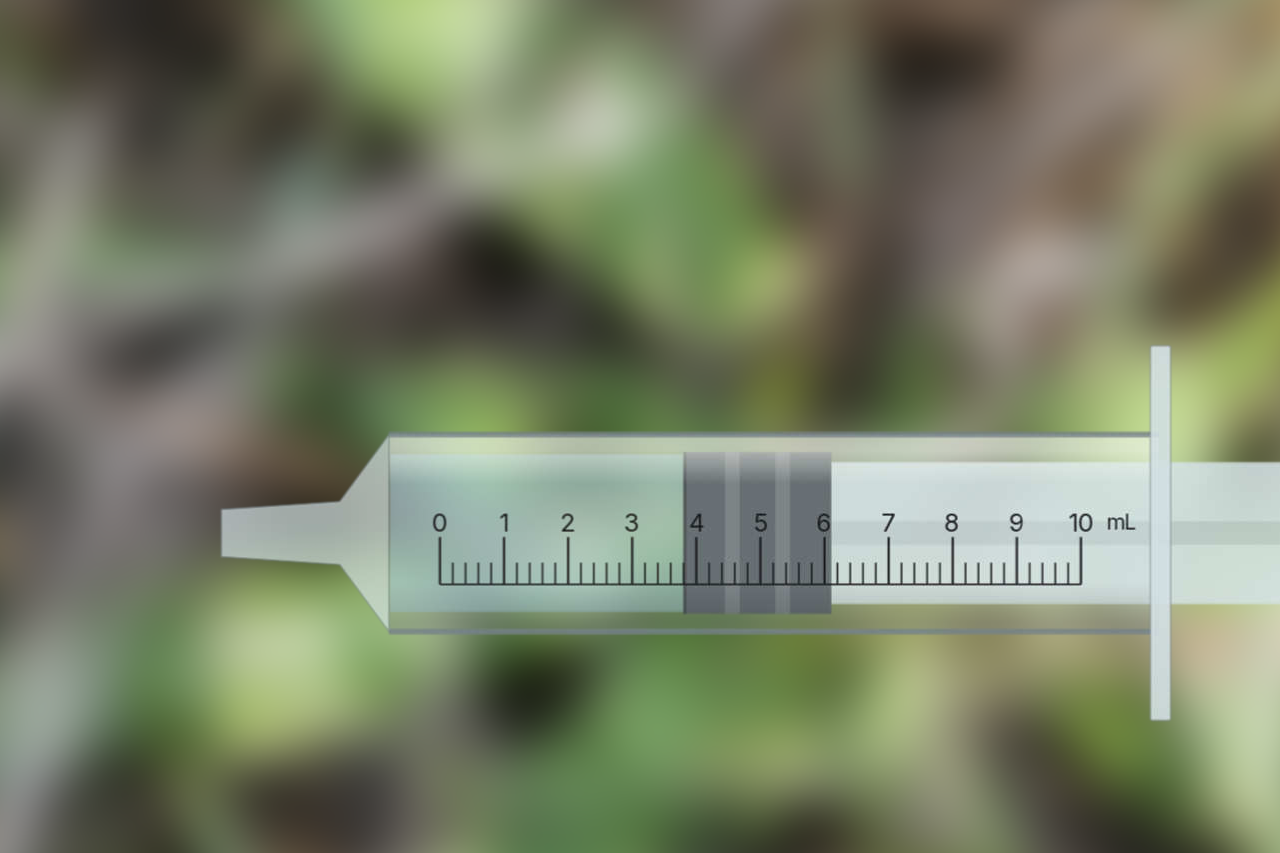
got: {"value": 3.8, "unit": "mL"}
